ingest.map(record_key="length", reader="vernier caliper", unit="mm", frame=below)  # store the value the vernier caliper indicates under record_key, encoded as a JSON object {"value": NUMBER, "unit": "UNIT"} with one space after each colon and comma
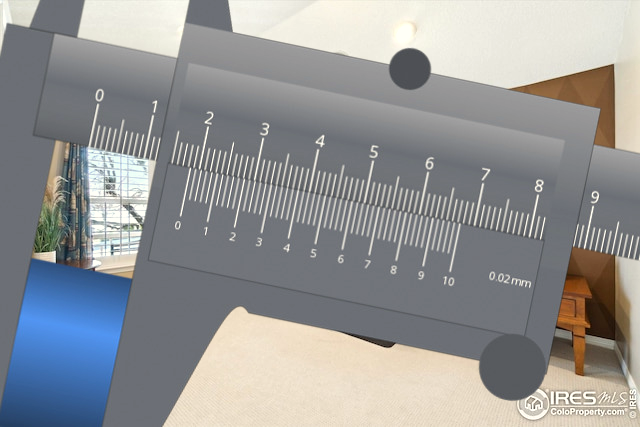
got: {"value": 18.4, "unit": "mm"}
